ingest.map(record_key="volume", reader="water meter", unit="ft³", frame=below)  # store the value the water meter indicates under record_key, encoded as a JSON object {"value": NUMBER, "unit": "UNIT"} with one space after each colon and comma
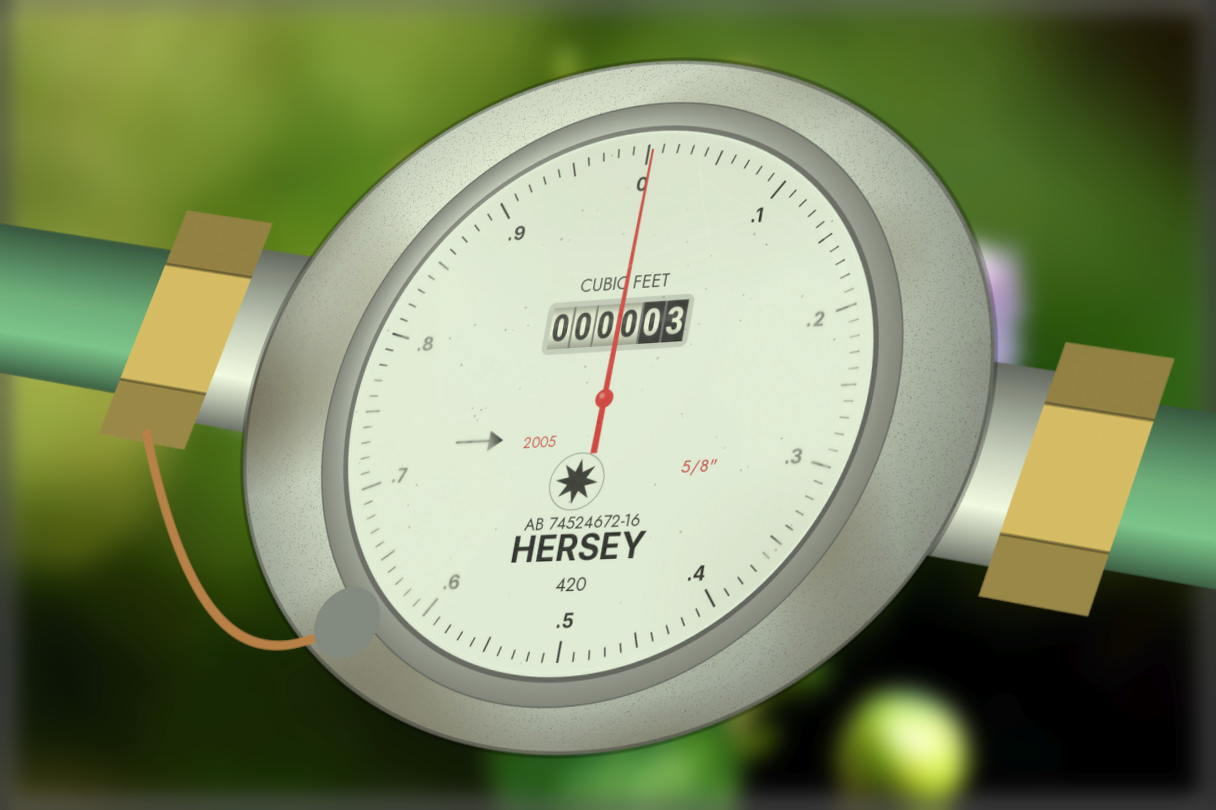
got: {"value": 3.00, "unit": "ft³"}
